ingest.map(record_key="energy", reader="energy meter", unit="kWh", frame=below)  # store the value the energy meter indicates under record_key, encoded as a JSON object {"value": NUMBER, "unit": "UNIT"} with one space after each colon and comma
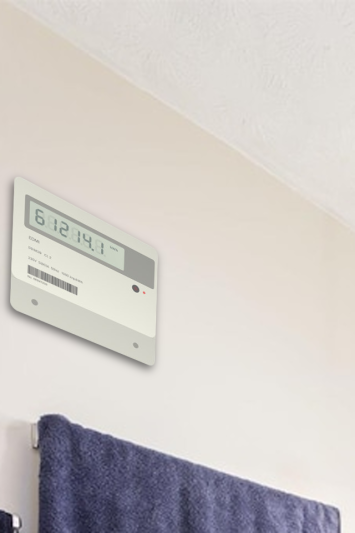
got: {"value": 61214.1, "unit": "kWh"}
